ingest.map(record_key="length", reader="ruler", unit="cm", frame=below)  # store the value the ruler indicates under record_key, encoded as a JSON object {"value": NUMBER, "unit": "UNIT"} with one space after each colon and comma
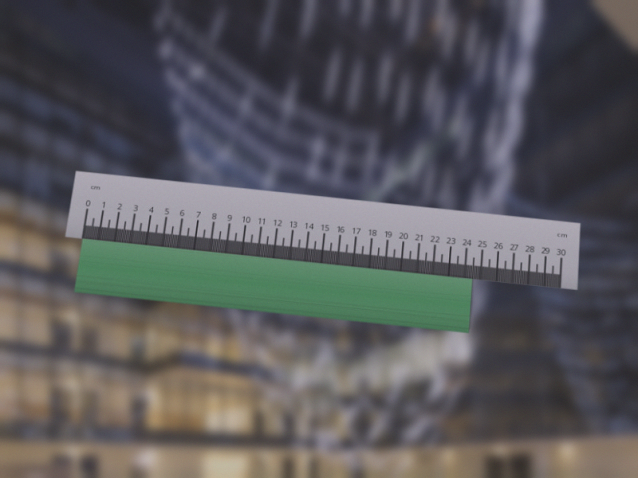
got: {"value": 24.5, "unit": "cm"}
